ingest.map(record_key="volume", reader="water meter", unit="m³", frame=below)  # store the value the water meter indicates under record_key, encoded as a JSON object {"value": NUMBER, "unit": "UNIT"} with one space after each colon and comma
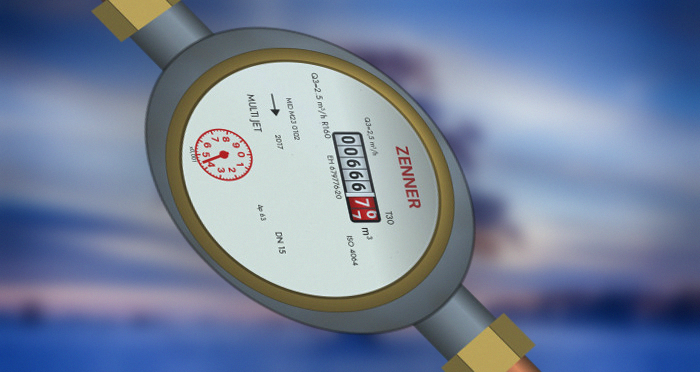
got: {"value": 666.764, "unit": "m³"}
